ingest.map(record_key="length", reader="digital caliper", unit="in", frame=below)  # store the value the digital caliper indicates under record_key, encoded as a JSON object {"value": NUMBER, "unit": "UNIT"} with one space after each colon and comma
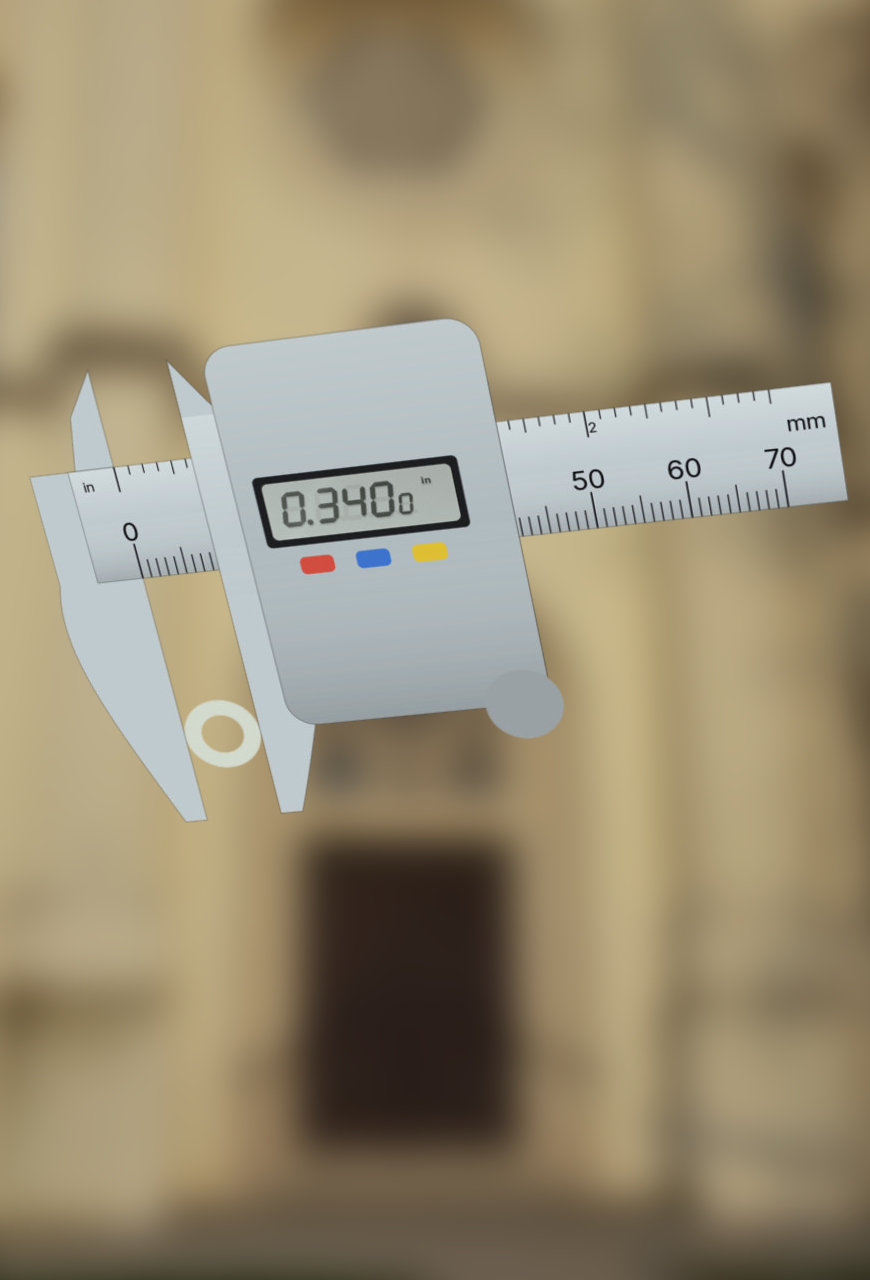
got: {"value": 0.3400, "unit": "in"}
